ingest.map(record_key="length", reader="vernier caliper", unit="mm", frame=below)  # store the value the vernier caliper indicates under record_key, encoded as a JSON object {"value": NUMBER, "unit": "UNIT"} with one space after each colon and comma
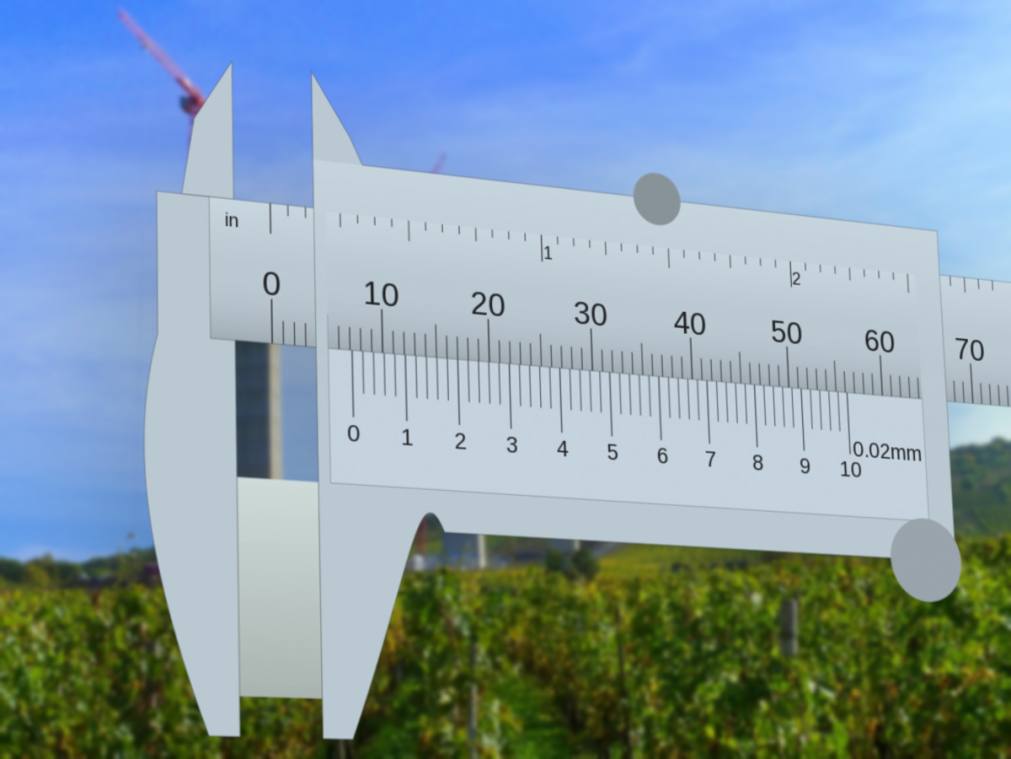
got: {"value": 7.2, "unit": "mm"}
